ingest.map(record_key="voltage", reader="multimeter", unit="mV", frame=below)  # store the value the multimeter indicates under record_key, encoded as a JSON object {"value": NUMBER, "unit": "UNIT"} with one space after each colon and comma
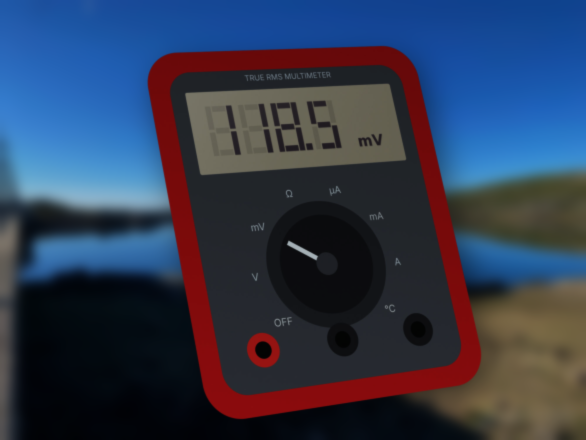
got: {"value": 118.5, "unit": "mV"}
